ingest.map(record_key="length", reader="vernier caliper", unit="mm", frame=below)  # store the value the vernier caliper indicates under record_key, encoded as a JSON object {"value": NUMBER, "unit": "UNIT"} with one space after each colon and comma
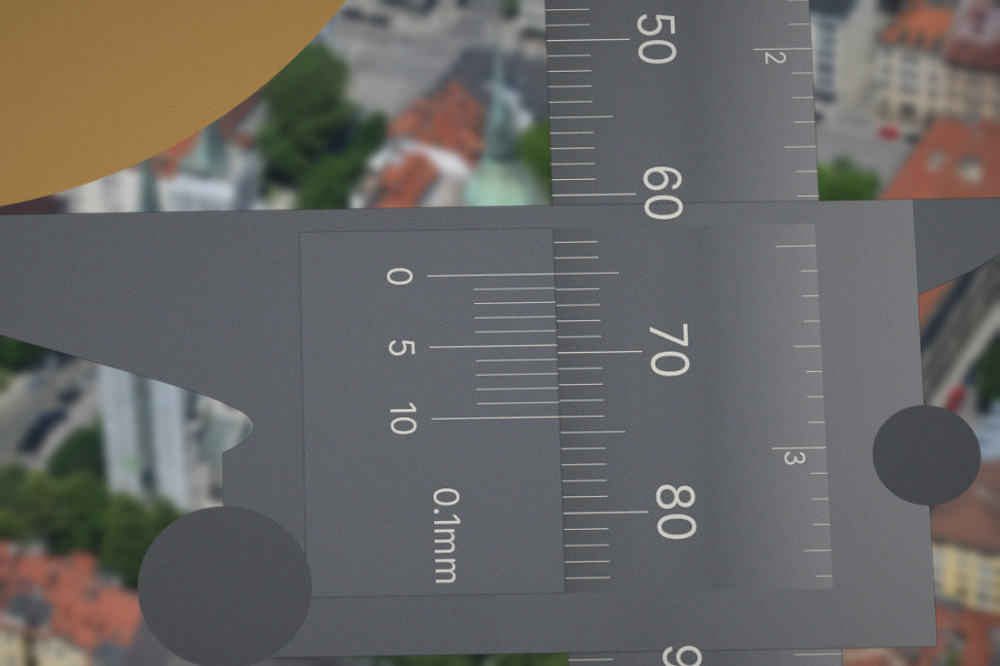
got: {"value": 65.0, "unit": "mm"}
